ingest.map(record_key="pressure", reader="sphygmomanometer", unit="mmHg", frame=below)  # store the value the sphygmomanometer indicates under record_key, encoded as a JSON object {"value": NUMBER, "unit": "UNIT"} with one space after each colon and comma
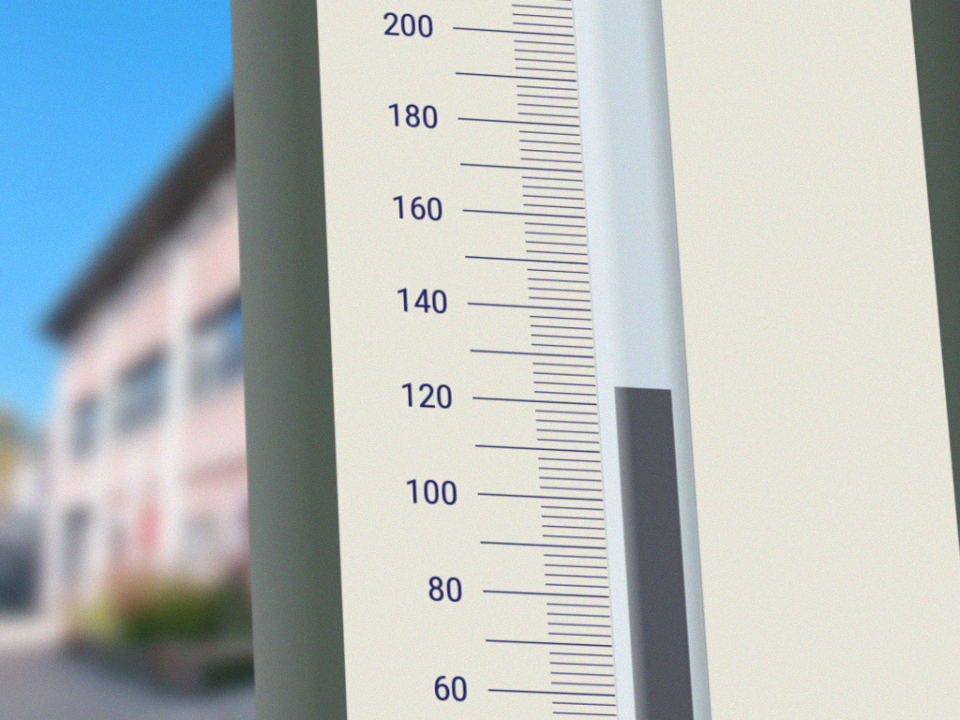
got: {"value": 124, "unit": "mmHg"}
